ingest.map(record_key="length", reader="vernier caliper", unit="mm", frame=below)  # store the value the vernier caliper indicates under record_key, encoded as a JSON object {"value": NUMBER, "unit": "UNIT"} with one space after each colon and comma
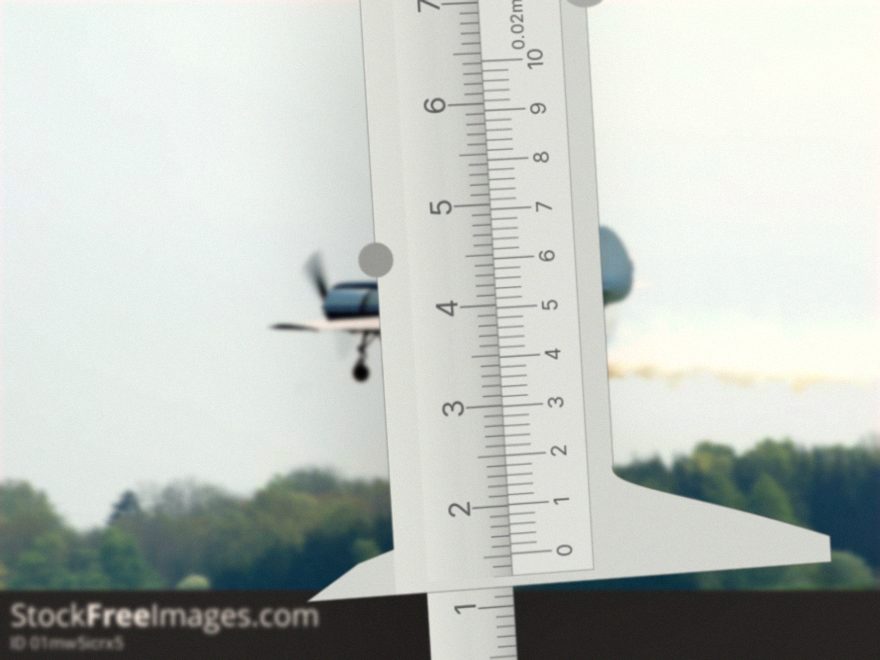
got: {"value": 15.2, "unit": "mm"}
